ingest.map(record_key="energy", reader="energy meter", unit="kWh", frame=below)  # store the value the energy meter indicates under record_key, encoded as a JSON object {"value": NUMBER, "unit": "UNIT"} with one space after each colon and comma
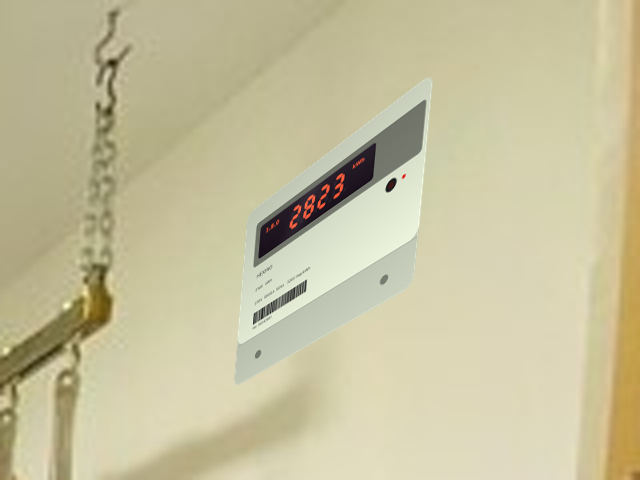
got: {"value": 2823, "unit": "kWh"}
